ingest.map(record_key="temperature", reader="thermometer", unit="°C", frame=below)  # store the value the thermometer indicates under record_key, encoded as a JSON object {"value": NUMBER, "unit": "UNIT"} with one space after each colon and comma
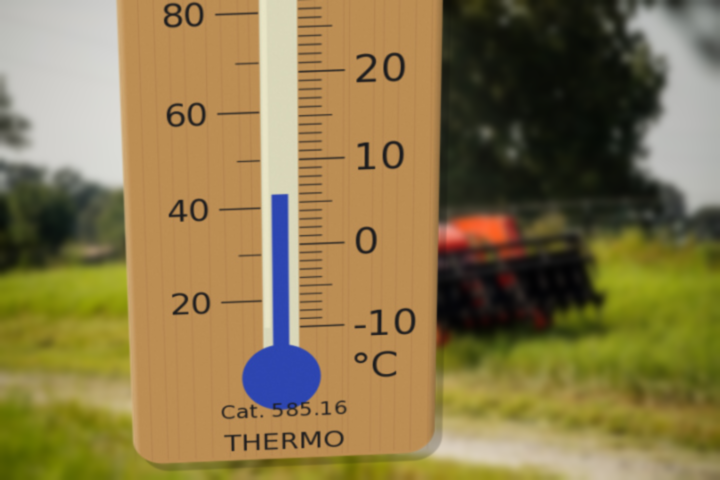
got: {"value": 6, "unit": "°C"}
